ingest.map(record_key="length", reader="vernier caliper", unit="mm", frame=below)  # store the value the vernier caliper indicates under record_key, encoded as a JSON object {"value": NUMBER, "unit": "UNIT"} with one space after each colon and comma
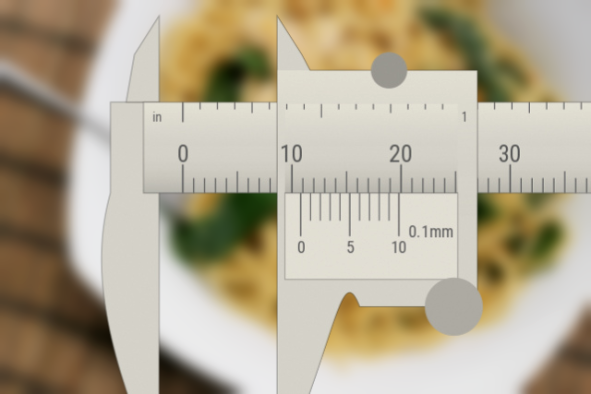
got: {"value": 10.8, "unit": "mm"}
